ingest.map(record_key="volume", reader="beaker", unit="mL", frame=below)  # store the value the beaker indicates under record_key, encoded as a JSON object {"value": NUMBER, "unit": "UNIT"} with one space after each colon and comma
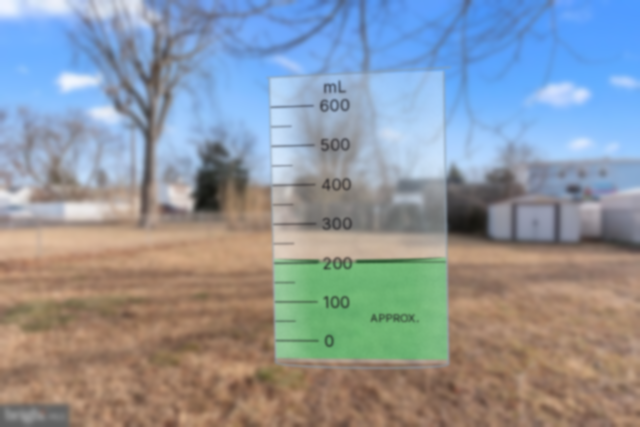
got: {"value": 200, "unit": "mL"}
